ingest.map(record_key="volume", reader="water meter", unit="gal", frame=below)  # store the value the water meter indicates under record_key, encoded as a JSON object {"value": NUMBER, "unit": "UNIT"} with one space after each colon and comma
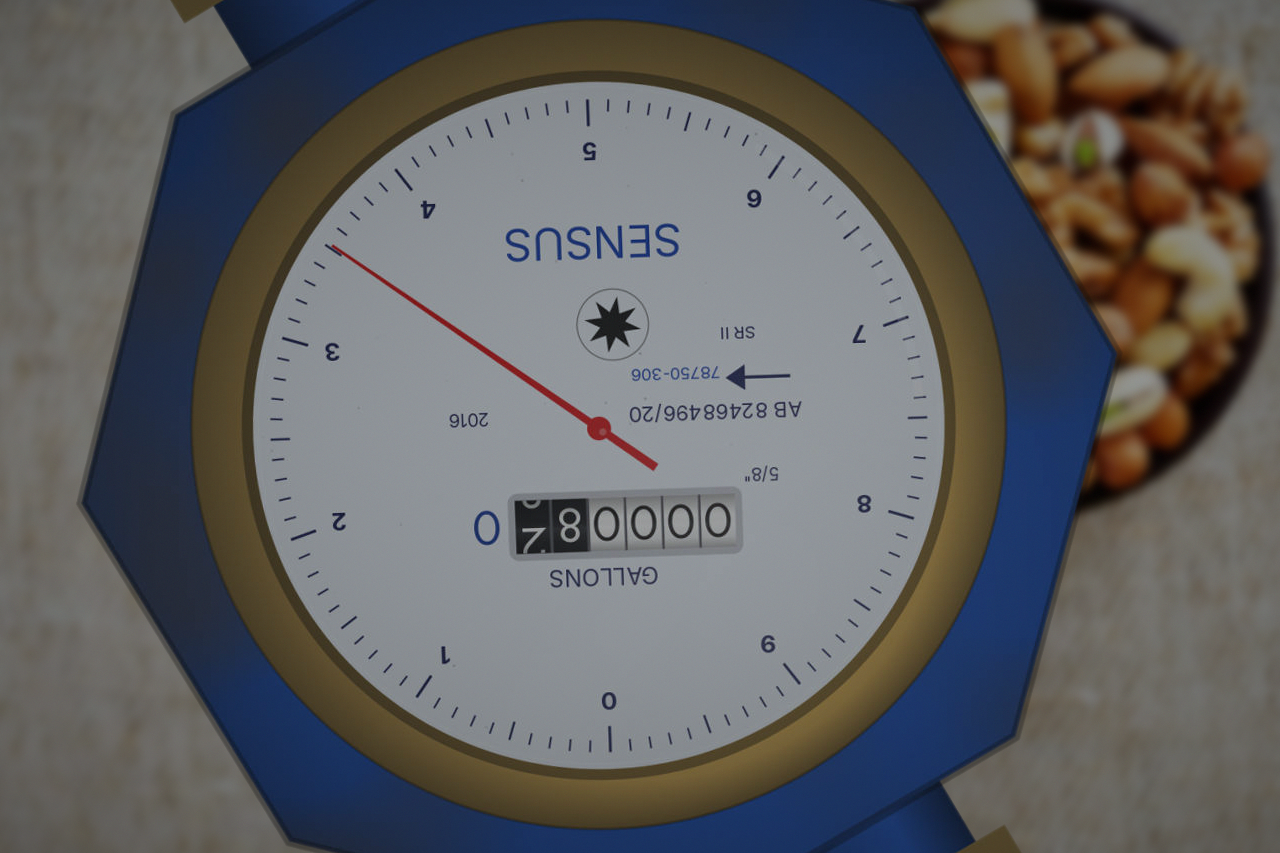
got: {"value": 823.5, "unit": "gal"}
